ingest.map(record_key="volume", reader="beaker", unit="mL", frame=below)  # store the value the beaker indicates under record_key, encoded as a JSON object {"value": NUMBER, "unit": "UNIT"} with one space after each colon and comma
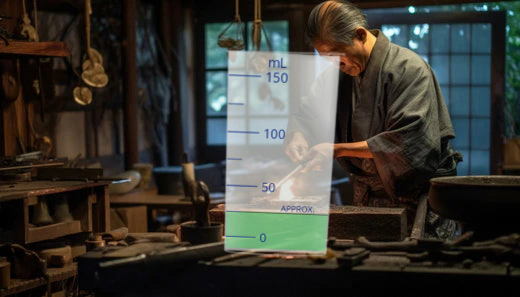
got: {"value": 25, "unit": "mL"}
